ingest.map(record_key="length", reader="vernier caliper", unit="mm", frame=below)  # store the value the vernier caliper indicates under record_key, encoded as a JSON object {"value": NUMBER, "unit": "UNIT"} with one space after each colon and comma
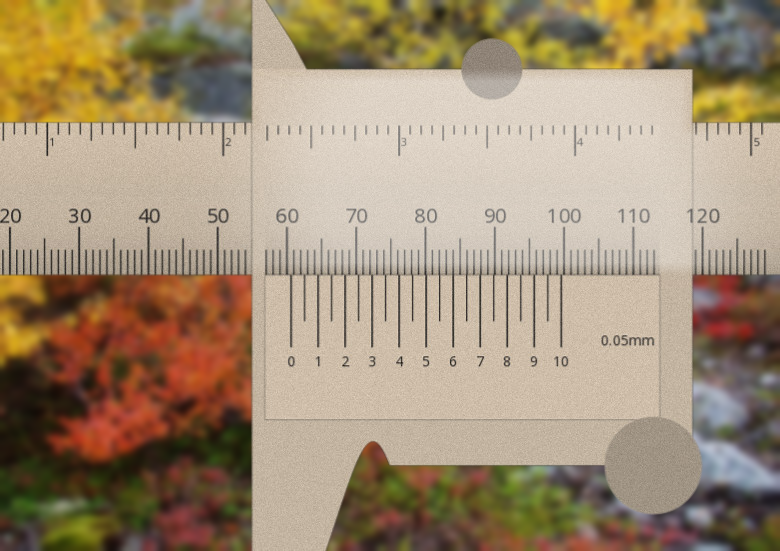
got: {"value": 60.6, "unit": "mm"}
